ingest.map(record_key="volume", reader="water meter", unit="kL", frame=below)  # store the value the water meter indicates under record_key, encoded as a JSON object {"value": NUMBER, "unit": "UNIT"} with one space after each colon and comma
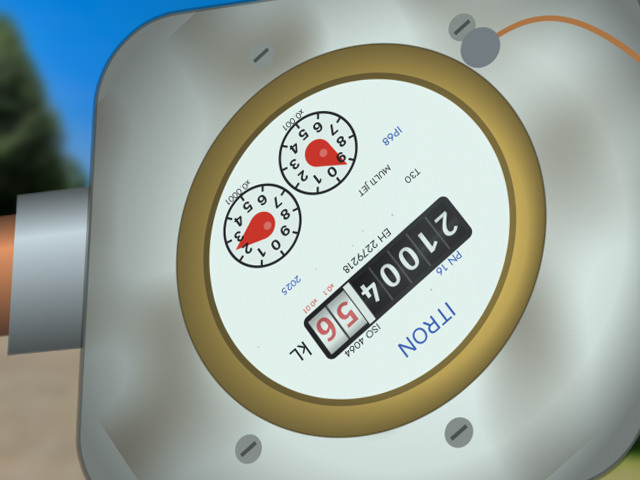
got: {"value": 21004.5592, "unit": "kL"}
